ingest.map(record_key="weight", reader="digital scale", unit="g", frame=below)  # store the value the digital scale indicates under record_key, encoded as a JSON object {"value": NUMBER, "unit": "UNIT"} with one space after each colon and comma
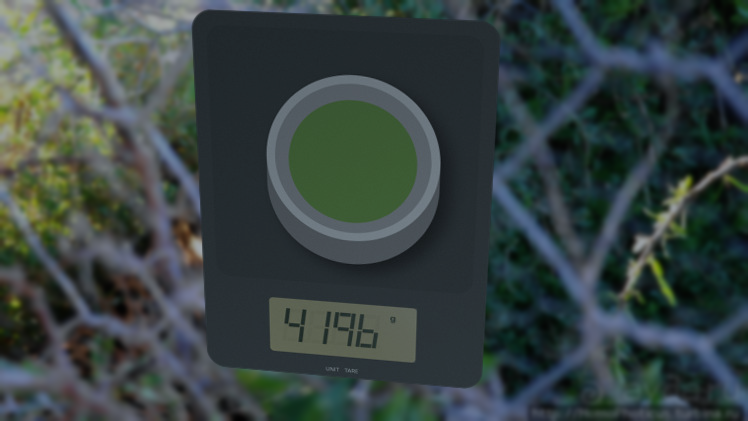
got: {"value": 4196, "unit": "g"}
